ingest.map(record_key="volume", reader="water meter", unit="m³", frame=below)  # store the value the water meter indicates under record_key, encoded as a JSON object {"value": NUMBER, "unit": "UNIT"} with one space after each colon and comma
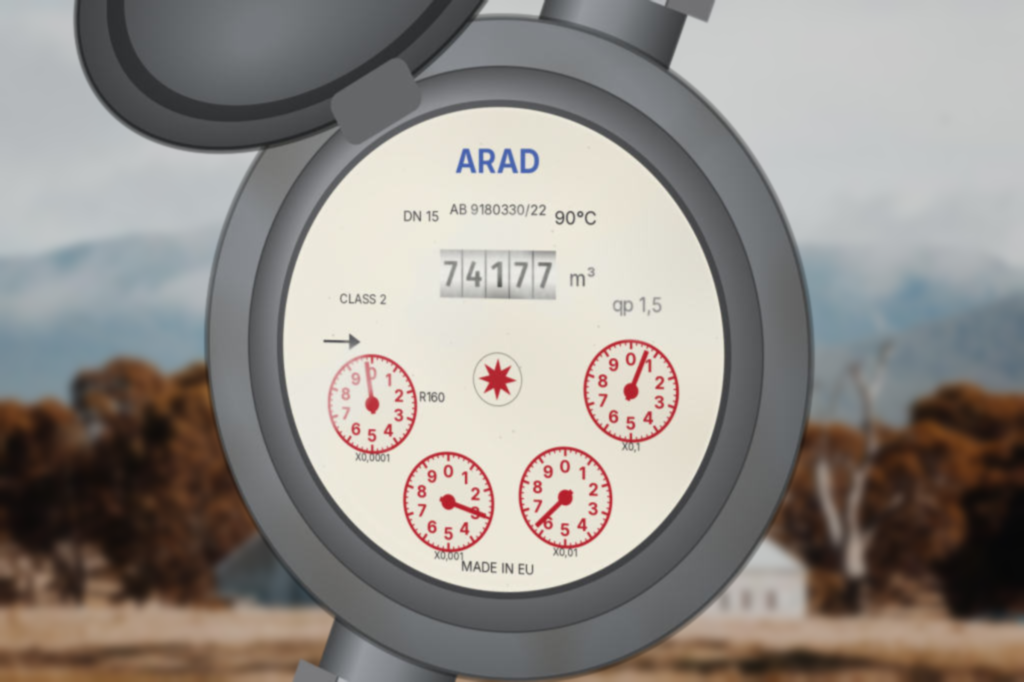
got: {"value": 74177.0629, "unit": "m³"}
